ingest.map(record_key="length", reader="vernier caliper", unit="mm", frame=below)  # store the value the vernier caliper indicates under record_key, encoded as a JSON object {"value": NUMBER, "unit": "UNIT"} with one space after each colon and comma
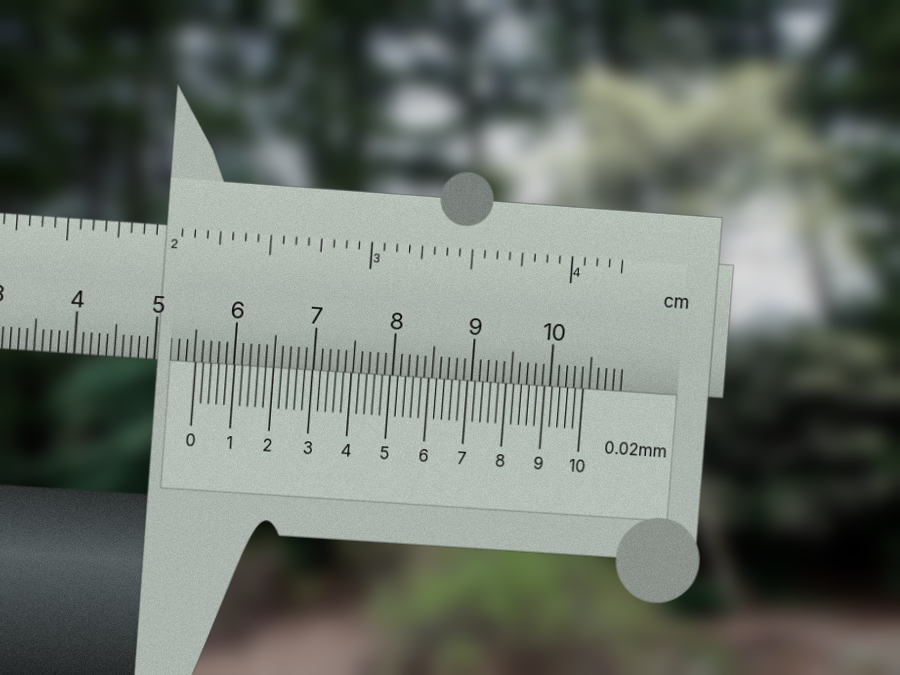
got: {"value": 55.2, "unit": "mm"}
